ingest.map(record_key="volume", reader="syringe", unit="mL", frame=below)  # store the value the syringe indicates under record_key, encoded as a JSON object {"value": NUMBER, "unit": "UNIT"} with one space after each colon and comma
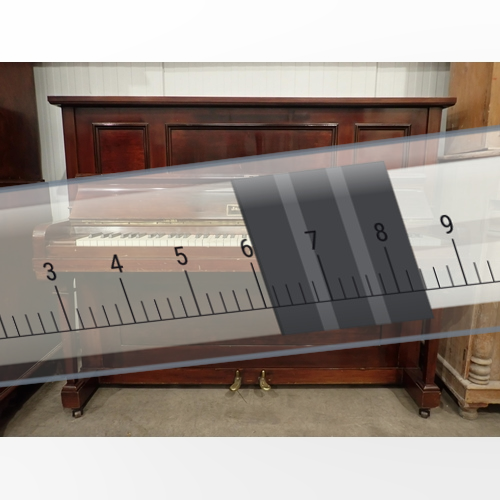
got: {"value": 6.1, "unit": "mL"}
